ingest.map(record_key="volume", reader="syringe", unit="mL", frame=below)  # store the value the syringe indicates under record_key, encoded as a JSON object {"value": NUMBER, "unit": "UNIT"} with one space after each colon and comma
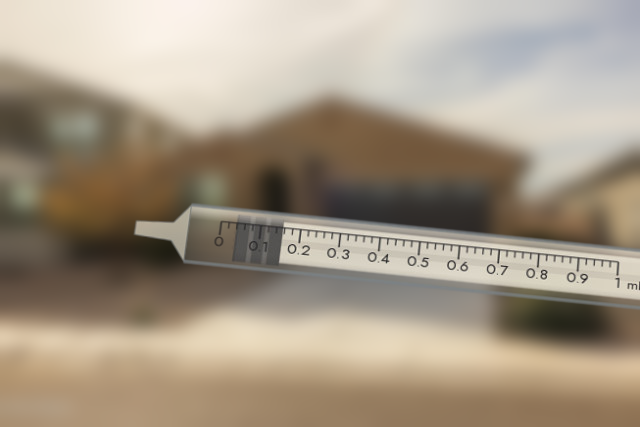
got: {"value": 0.04, "unit": "mL"}
